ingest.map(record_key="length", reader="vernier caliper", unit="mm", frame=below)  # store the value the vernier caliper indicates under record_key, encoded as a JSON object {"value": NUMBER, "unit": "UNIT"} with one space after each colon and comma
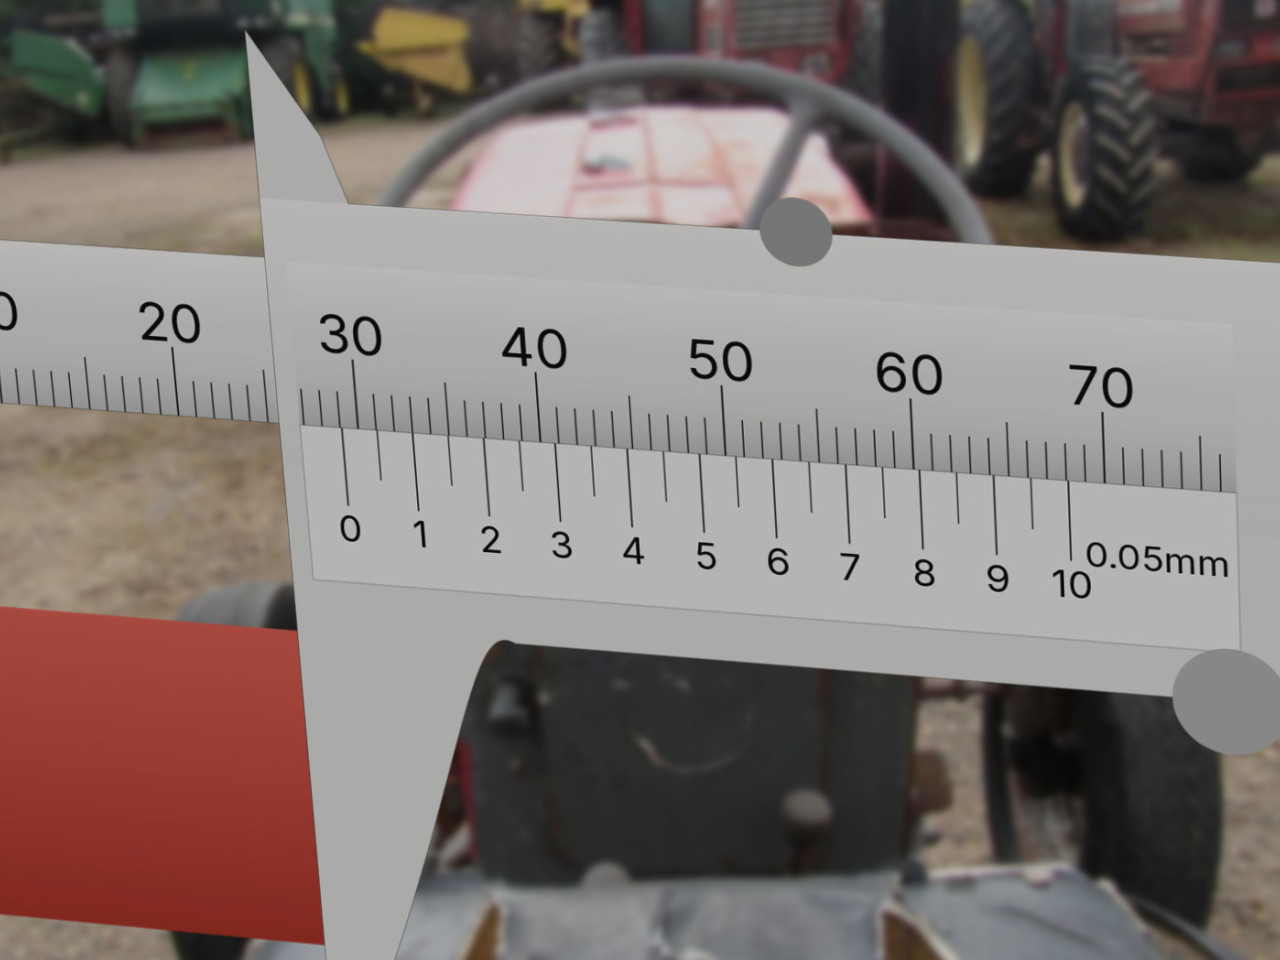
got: {"value": 29.1, "unit": "mm"}
